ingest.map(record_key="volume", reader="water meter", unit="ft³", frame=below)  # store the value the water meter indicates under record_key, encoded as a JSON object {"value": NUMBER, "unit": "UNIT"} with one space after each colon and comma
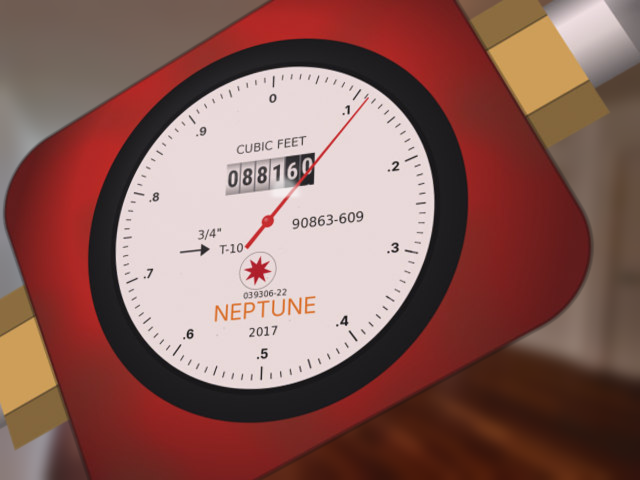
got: {"value": 88160.11, "unit": "ft³"}
